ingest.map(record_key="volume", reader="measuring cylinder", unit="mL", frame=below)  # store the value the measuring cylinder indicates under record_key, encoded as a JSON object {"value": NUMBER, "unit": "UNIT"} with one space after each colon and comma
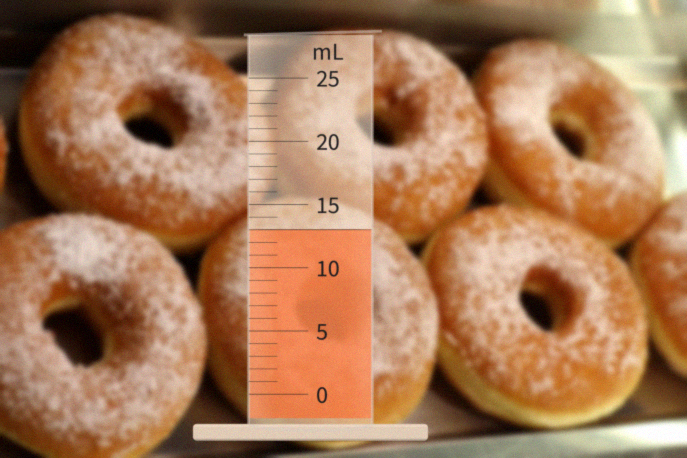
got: {"value": 13, "unit": "mL"}
